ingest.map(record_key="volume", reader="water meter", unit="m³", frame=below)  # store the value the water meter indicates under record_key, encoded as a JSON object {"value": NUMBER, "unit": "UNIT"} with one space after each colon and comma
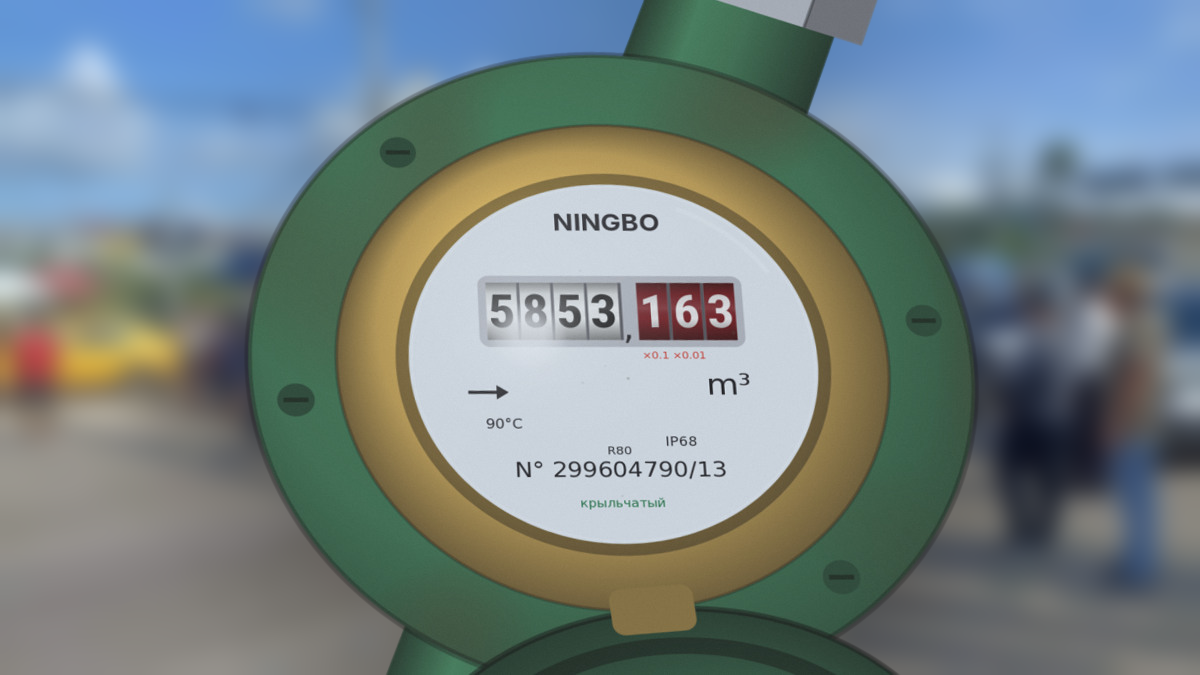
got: {"value": 5853.163, "unit": "m³"}
